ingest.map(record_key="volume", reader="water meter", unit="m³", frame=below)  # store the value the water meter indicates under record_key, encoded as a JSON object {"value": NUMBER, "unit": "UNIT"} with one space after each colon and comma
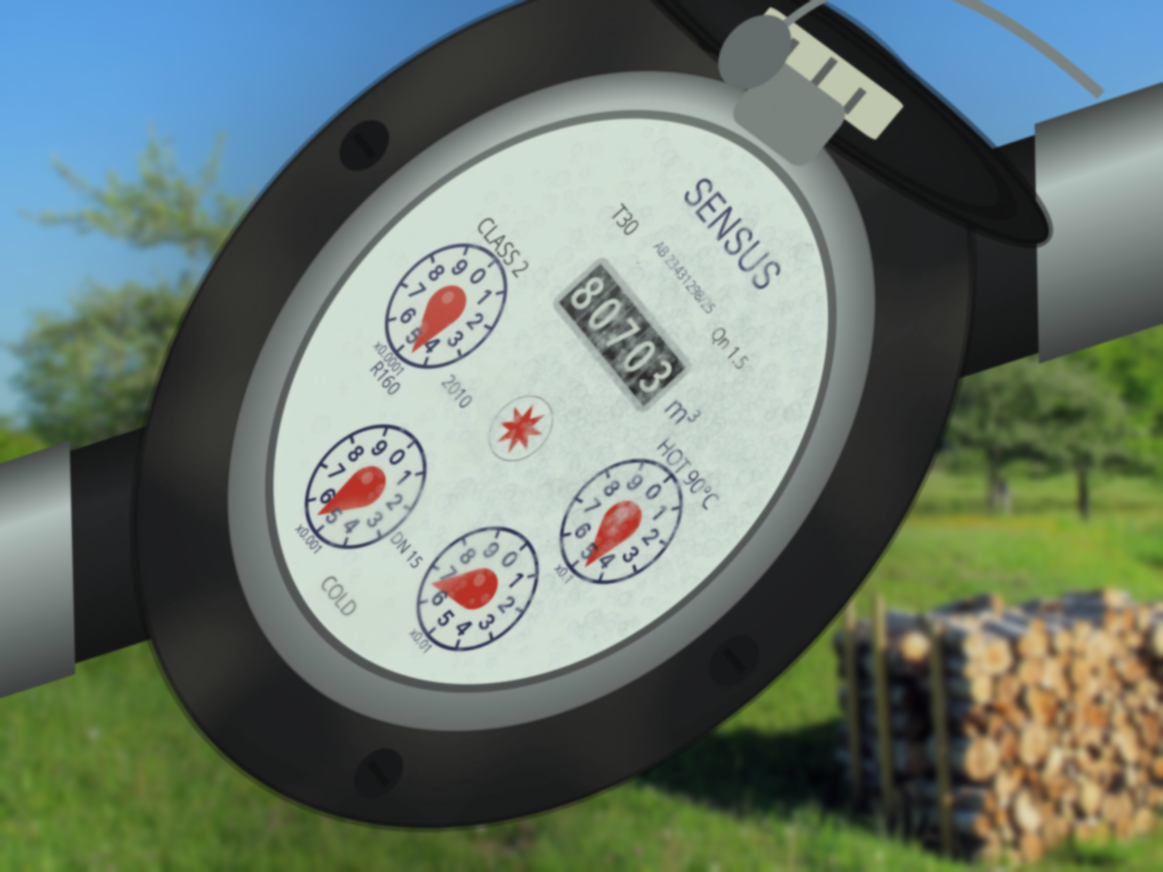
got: {"value": 80703.4654, "unit": "m³"}
